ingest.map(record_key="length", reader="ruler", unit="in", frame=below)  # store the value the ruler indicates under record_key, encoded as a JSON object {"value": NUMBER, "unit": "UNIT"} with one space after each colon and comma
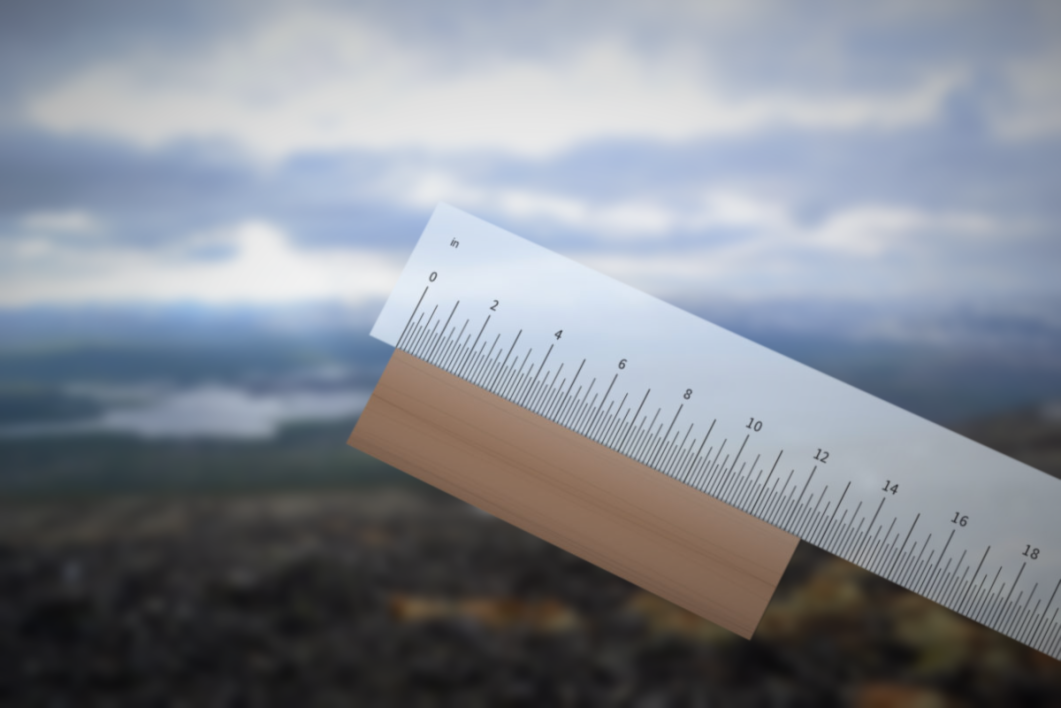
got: {"value": 12.5, "unit": "in"}
